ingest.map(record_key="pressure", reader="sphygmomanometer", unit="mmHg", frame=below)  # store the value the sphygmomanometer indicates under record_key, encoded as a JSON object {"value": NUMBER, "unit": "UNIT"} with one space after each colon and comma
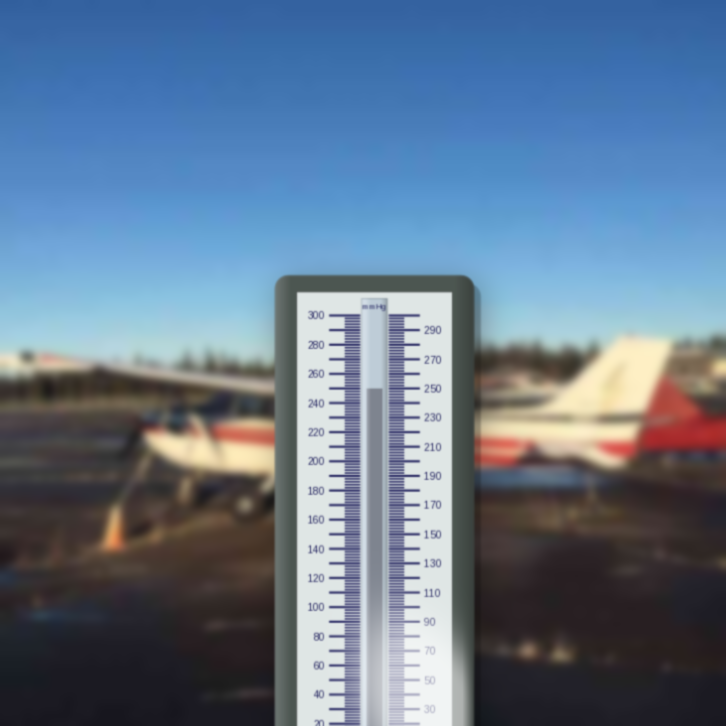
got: {"value": 250, "unit": "mmHg"}
